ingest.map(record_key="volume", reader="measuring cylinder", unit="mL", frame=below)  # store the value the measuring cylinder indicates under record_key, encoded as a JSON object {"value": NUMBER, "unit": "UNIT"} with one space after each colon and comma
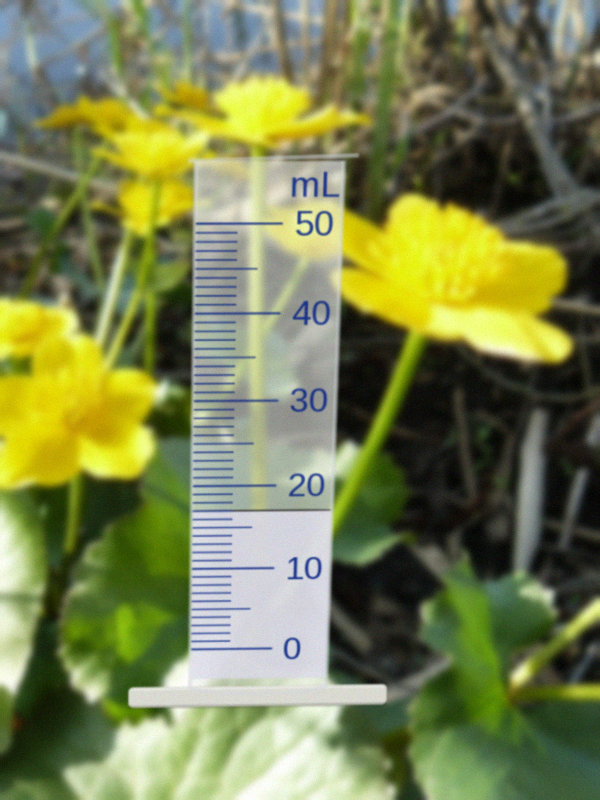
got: {"value": 17, "unit": "mL"}
